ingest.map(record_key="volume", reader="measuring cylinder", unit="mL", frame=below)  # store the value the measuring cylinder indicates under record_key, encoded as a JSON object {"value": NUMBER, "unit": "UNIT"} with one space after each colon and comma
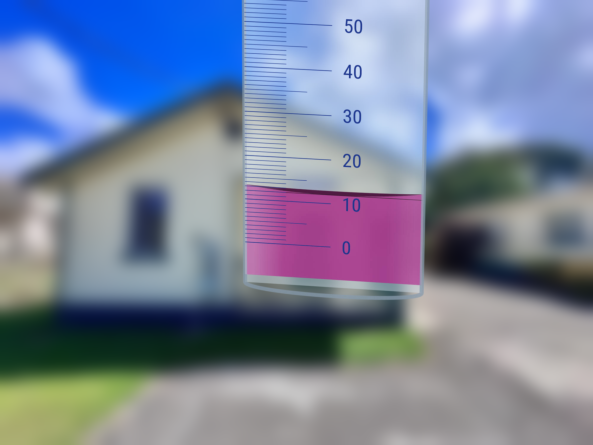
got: {"value": 12, "unit": "mL"}
